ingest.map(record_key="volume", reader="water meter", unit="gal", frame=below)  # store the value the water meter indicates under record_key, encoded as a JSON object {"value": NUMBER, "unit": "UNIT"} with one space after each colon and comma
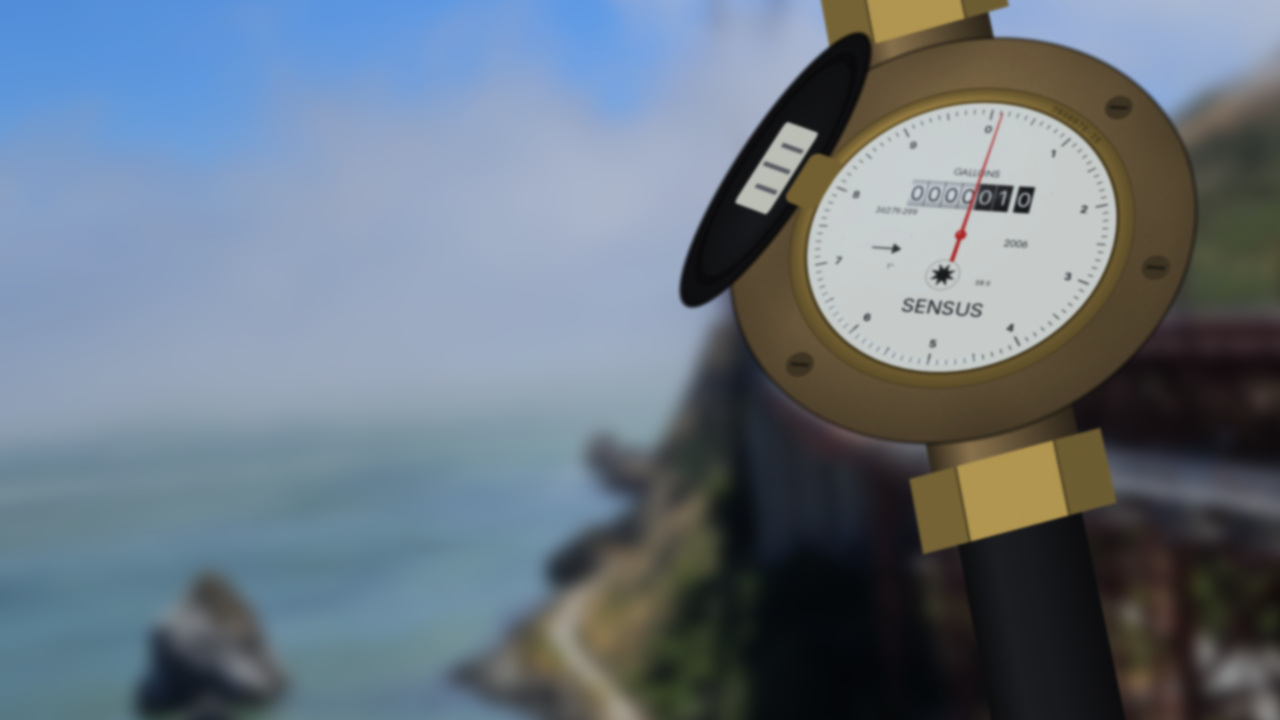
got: {"value": 10.1, "unit": "gal"}
